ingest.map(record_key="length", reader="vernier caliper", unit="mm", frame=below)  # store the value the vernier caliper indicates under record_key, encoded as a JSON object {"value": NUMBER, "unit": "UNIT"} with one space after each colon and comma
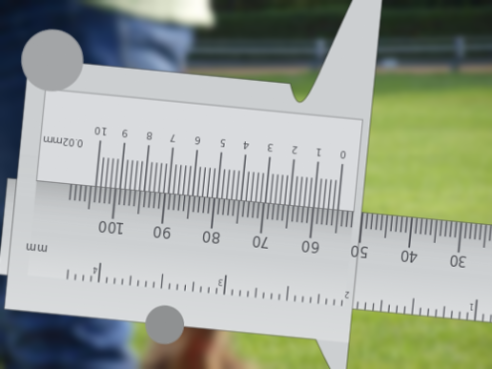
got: {"value": 55.0, "unit": "mm"}
